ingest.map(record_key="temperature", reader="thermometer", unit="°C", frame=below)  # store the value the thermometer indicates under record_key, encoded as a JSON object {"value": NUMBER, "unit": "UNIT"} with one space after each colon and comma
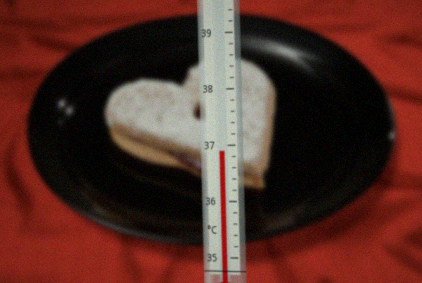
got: {"value": 36.9, "unit": "°C"}
